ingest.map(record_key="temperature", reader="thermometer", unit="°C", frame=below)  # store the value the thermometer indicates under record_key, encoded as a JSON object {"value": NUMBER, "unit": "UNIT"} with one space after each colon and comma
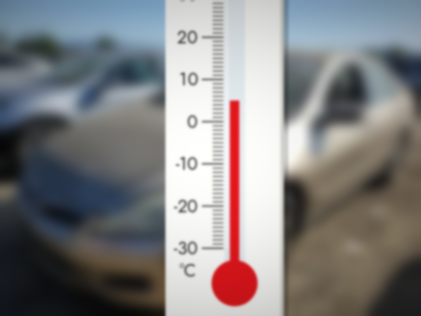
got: {"value": 5, "unit": "°C"}
